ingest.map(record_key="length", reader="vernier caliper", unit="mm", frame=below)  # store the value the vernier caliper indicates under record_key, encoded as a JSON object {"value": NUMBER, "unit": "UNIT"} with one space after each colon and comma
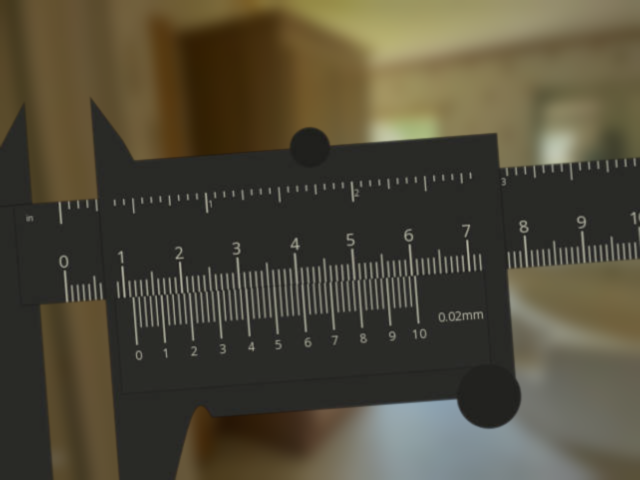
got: {"value": 11.5, "unit": "mm"}
